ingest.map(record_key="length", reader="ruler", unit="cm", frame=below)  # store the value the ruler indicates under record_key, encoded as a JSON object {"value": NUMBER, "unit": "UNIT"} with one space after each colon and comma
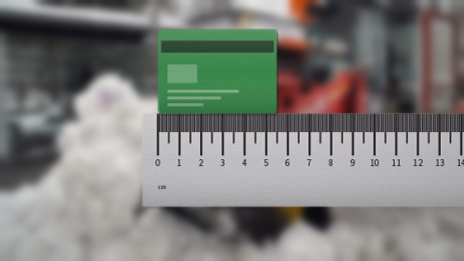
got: {"value": 5.5, "unit": "cm"}
